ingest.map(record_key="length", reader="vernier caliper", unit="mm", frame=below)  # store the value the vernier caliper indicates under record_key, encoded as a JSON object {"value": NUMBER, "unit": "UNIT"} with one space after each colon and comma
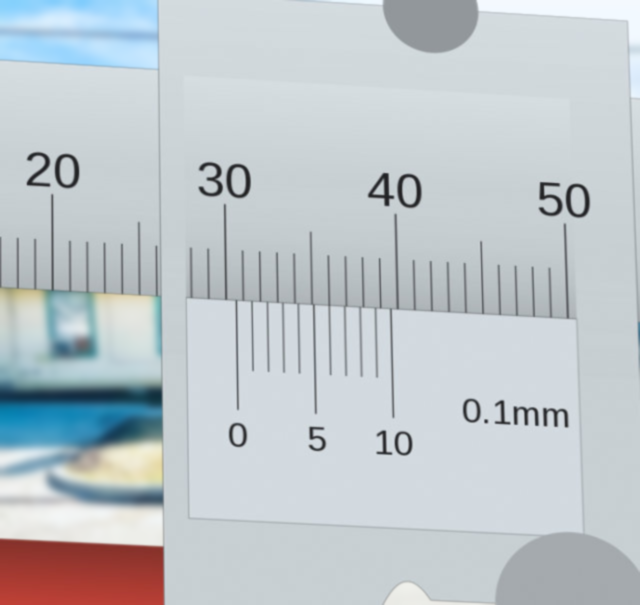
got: {"value": 30.6, "unit": "mm"}
